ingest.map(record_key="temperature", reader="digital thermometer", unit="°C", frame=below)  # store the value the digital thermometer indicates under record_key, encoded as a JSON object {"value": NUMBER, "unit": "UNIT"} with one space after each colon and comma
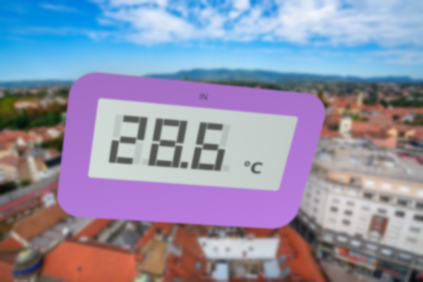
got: {"value": 28.6, "unit": "°C"}
